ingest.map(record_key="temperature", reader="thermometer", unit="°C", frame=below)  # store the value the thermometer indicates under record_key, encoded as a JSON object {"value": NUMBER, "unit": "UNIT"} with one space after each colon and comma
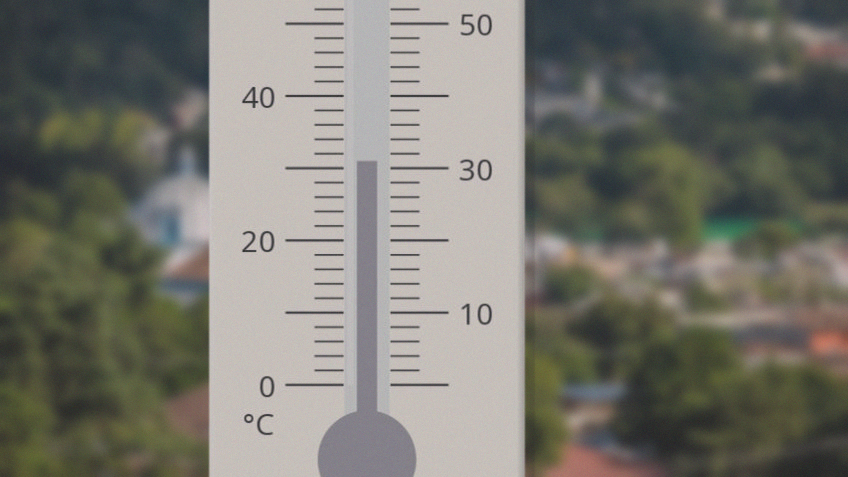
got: {"value": 31, "unit": "°C"}
